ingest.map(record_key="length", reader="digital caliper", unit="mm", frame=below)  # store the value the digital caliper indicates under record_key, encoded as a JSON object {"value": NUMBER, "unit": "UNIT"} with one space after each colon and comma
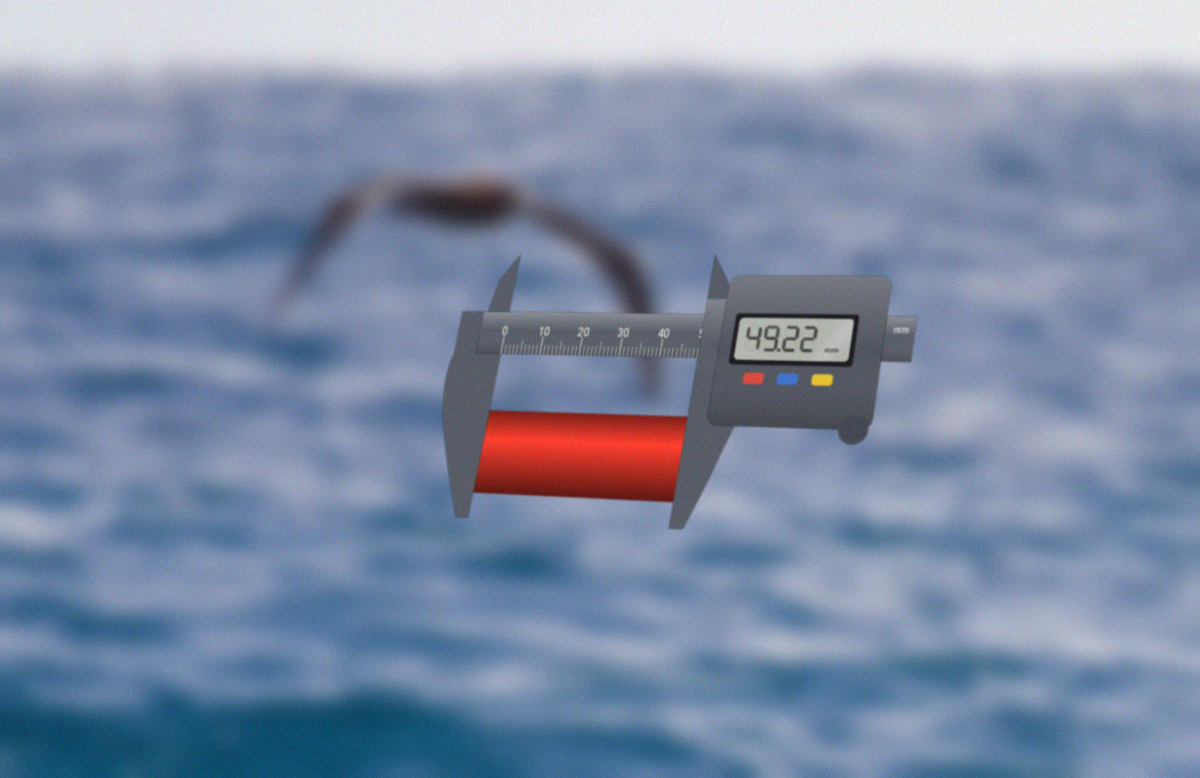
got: {"value": 49.22, "unit": "mm"}
